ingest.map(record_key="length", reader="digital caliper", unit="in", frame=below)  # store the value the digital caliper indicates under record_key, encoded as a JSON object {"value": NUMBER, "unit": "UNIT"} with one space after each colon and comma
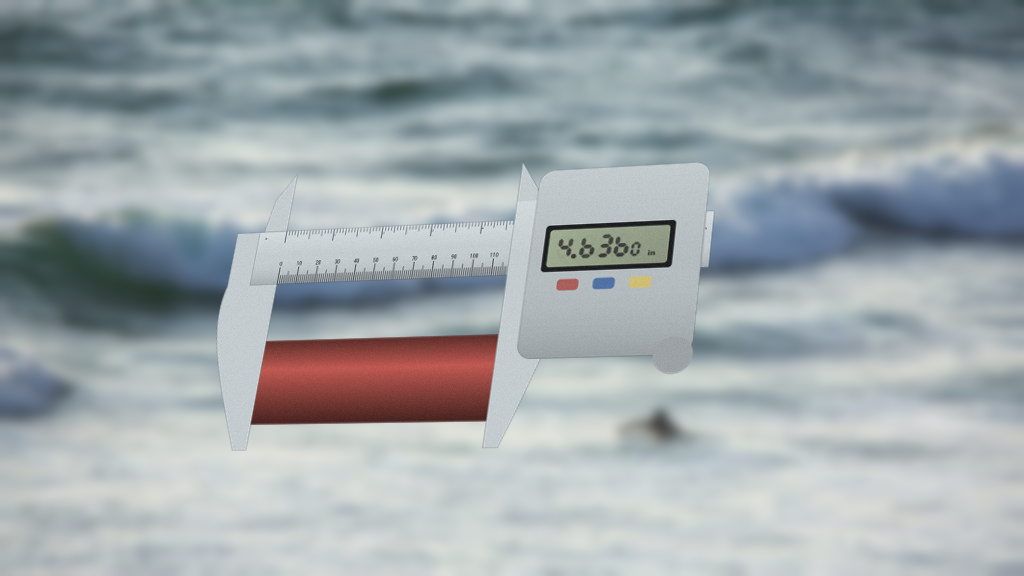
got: {"value": 4.6360, "unit": "in"}
